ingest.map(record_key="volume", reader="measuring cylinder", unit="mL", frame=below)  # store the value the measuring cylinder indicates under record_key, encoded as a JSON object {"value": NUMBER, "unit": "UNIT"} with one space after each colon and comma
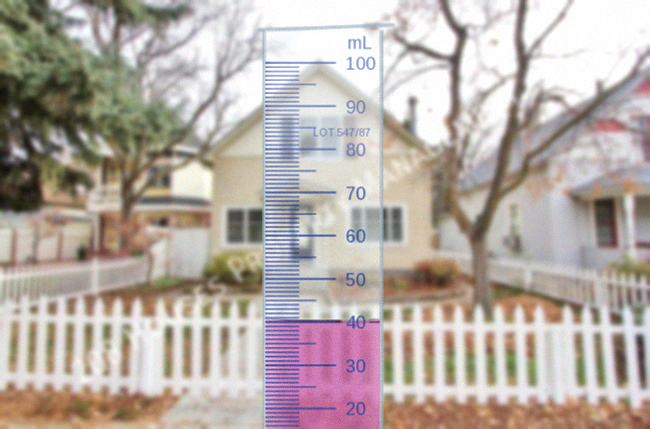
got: {"value": 40, "unit": "mL"}
